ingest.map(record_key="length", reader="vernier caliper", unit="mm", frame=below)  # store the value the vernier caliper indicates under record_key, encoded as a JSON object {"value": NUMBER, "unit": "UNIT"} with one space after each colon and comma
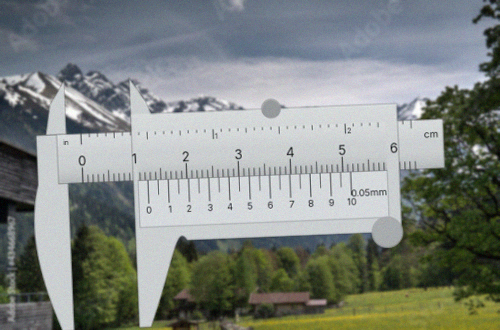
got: {"value": 12.5, "unit": "mm"}
